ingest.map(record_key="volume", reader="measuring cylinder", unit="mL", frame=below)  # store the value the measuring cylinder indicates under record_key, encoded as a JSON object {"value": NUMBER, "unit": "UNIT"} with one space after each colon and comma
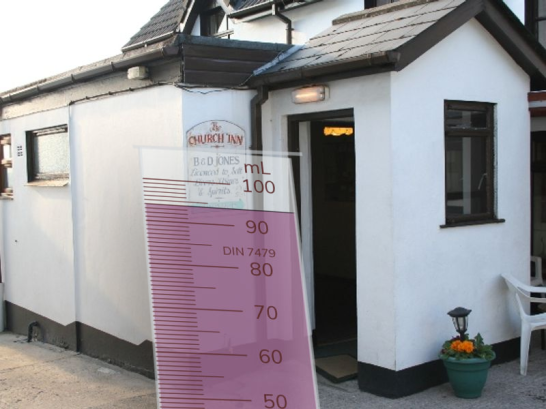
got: {"value": 94, "unit": "mL"}
